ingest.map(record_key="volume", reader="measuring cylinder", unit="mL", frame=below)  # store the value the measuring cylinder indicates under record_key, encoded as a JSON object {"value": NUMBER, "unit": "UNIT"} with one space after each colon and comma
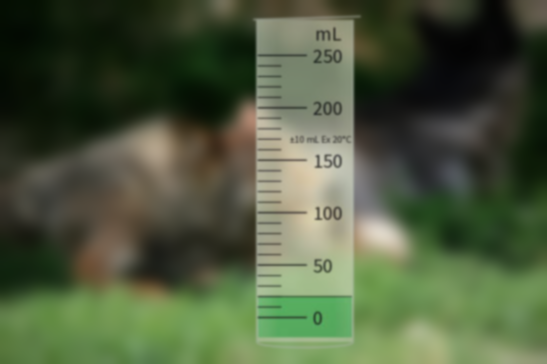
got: {"value": 20, "unit": "mL"}
